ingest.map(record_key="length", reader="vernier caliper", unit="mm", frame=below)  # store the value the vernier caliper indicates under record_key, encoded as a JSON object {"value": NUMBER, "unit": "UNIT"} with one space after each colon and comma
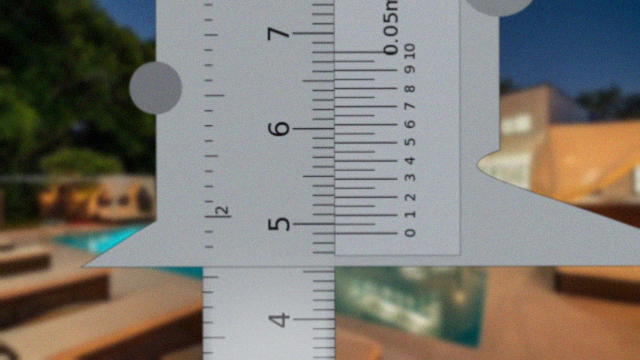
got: {"value": 49.0, "unit": "mm"}
